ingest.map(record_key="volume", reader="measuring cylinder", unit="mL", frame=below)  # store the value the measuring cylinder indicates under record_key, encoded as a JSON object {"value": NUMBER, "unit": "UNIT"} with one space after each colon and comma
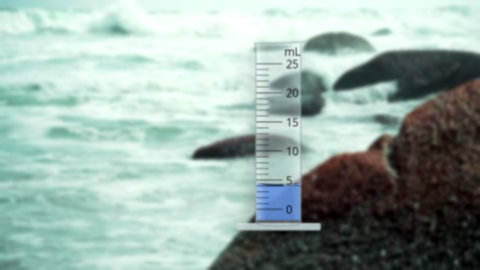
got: {"value": 4, "unit": "mL"}
